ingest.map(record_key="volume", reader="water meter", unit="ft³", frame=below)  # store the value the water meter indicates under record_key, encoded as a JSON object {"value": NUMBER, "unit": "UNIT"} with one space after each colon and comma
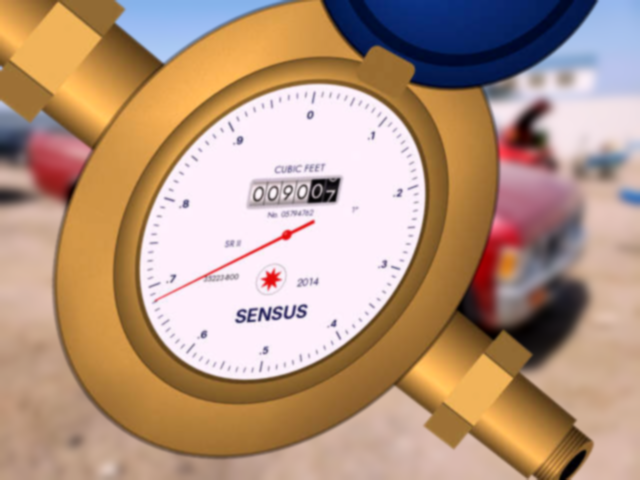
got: {"value": 9006.68, "unit": "ft³"}
